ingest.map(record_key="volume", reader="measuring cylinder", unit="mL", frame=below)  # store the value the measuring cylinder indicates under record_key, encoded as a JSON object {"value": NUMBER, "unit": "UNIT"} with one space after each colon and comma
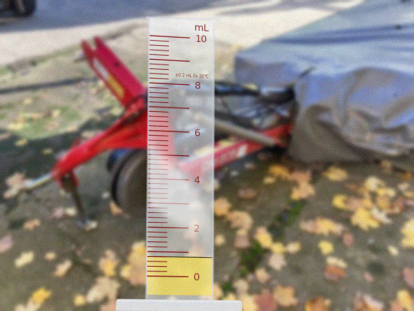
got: {"value": 0.8, "unit": "mL"}
